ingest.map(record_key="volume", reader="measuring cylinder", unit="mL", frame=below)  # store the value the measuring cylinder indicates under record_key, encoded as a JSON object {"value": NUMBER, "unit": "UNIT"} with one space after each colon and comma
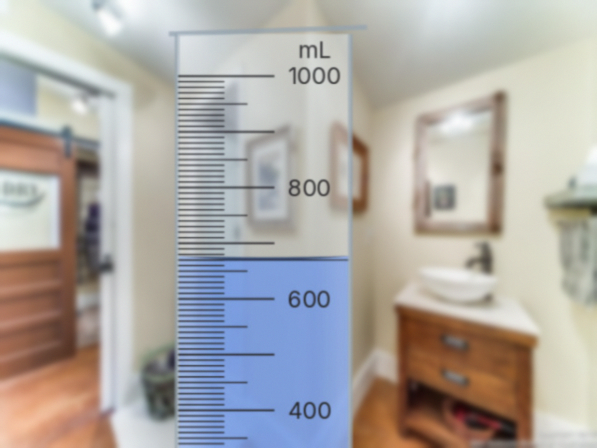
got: {"value": 670, "unit": "mL"}
